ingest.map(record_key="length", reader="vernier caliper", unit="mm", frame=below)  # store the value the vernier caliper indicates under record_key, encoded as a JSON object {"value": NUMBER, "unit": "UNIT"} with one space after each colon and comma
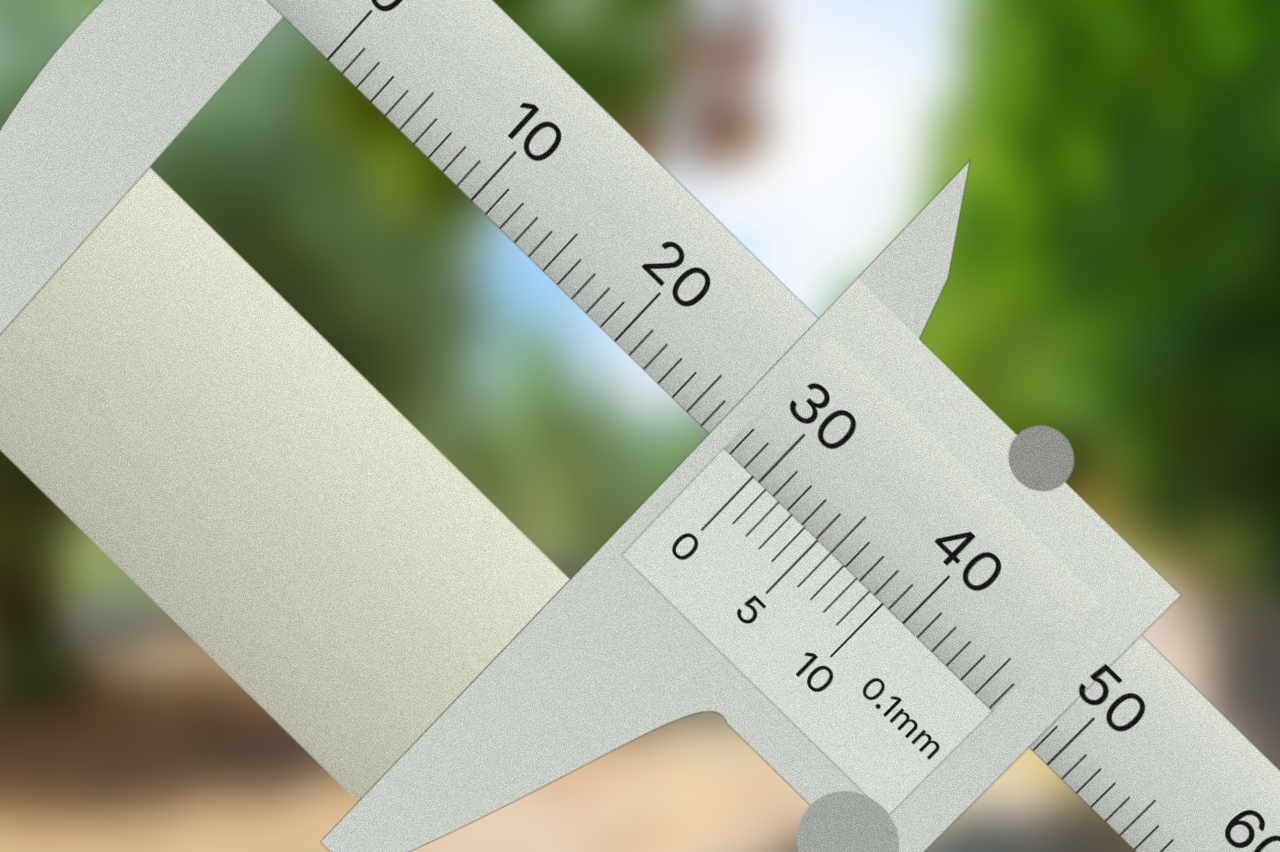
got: {"value": 29.6, "unit": "mm"}
